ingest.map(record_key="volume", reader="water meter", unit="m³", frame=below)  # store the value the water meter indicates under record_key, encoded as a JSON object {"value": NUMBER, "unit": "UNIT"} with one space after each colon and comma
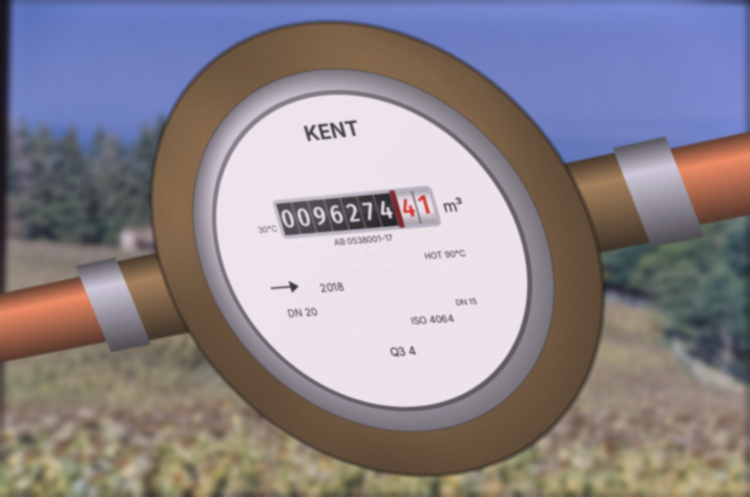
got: {"value": 96274.41, "unit": "m³"}
